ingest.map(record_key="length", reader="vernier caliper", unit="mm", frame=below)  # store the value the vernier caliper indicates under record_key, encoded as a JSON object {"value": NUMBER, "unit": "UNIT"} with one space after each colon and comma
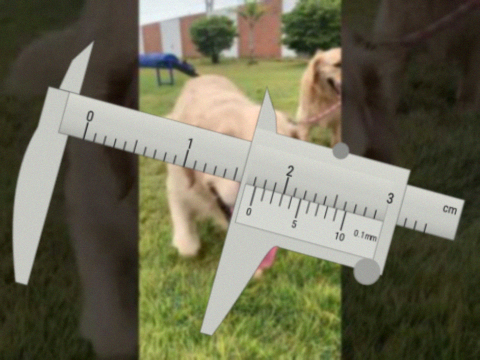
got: {"value": 17.2, "unit": "mm"}
